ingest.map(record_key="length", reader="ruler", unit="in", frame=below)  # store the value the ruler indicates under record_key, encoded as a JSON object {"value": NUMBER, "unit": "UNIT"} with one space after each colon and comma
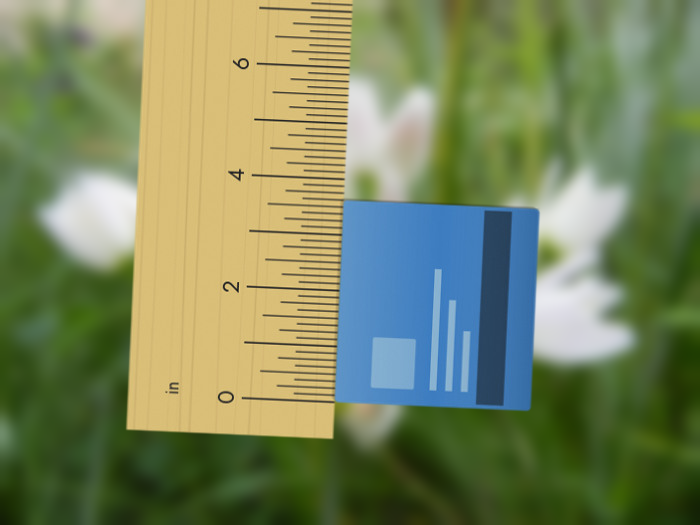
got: {"value": 3.625, "unit": "in"}
